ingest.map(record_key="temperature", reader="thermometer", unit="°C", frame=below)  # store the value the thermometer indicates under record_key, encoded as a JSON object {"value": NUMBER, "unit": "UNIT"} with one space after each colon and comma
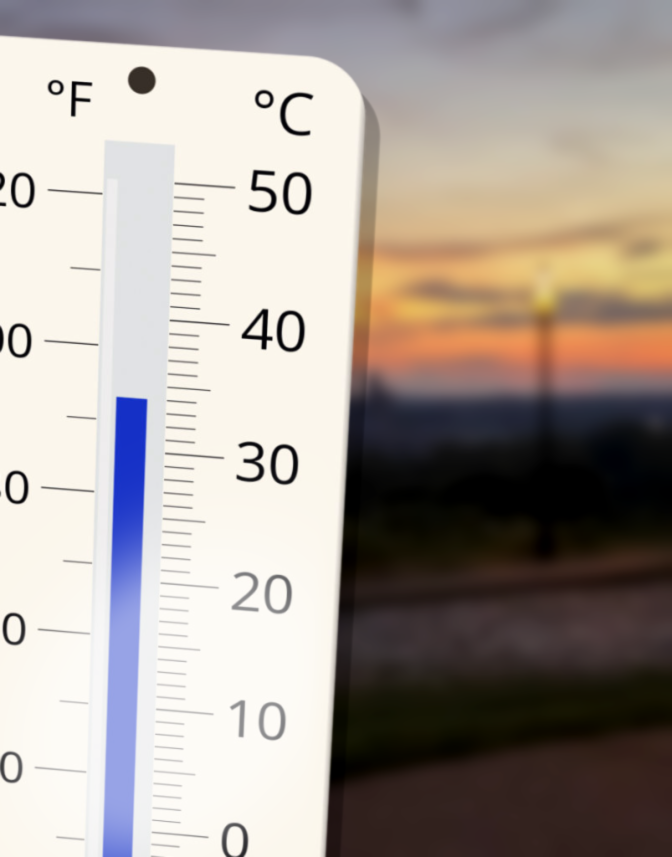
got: {"value": 34, "unit": "°C"}
